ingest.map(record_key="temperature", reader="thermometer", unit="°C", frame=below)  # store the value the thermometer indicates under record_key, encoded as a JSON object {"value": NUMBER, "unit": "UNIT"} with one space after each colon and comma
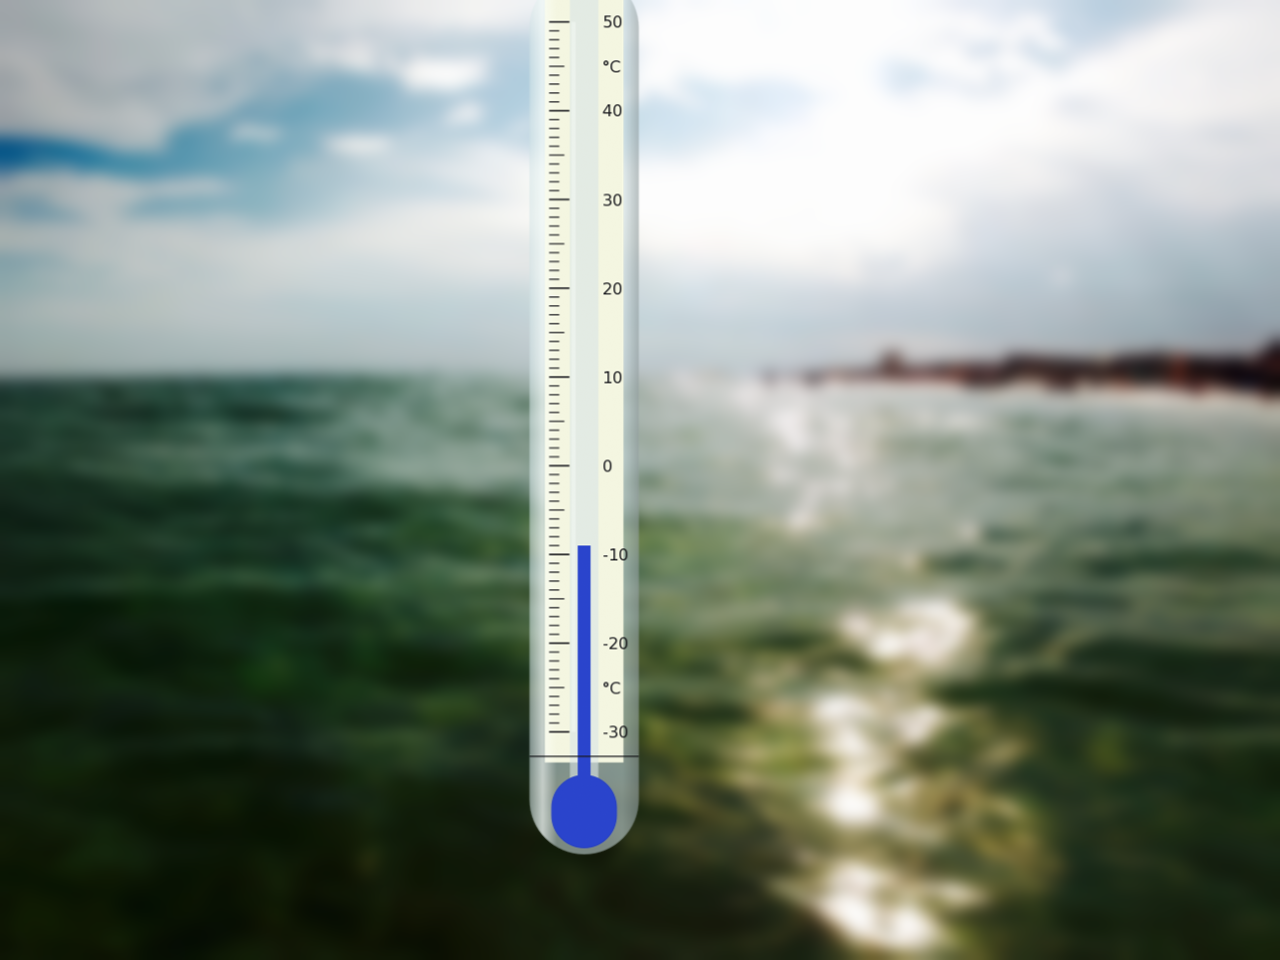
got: {"value": -9, "unit": "°C"}
